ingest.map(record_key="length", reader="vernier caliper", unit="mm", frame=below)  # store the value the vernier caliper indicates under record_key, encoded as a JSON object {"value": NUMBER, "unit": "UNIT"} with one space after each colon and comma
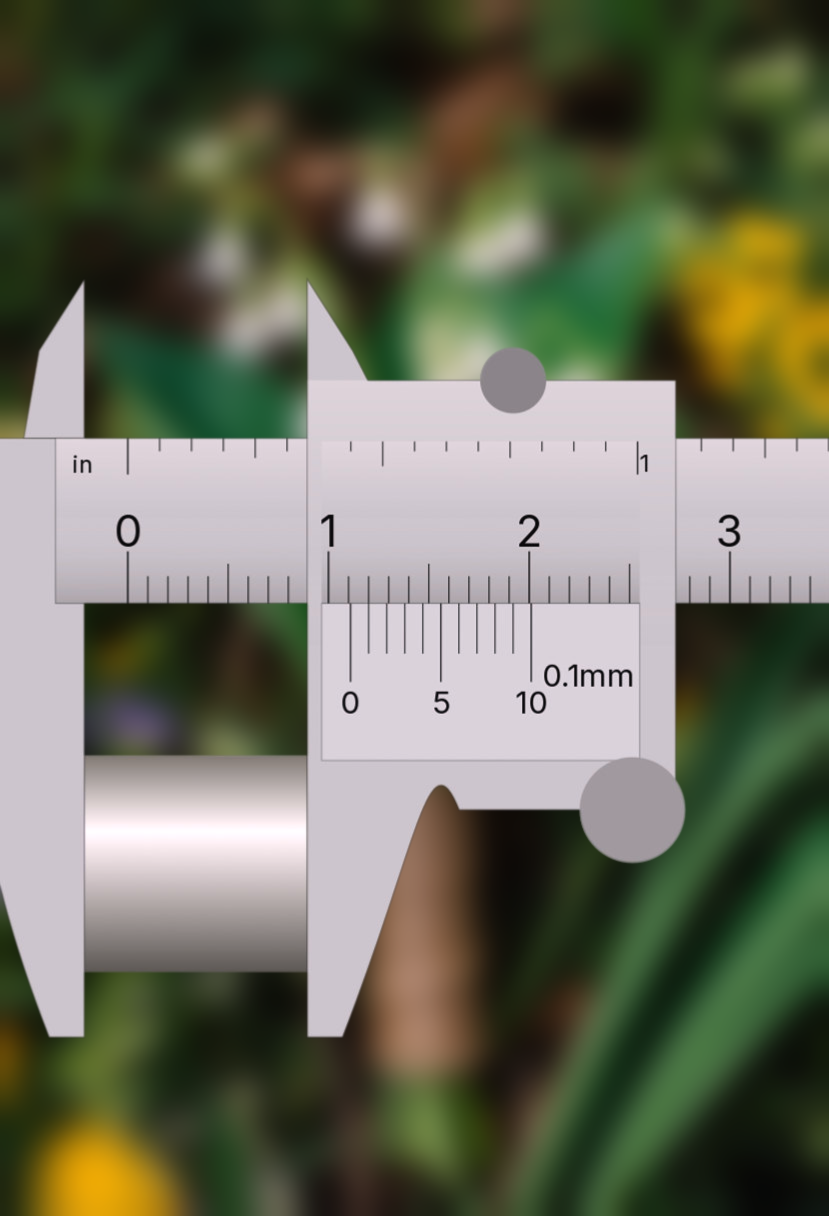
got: {"value": 11.1, "unit": "mm"}
